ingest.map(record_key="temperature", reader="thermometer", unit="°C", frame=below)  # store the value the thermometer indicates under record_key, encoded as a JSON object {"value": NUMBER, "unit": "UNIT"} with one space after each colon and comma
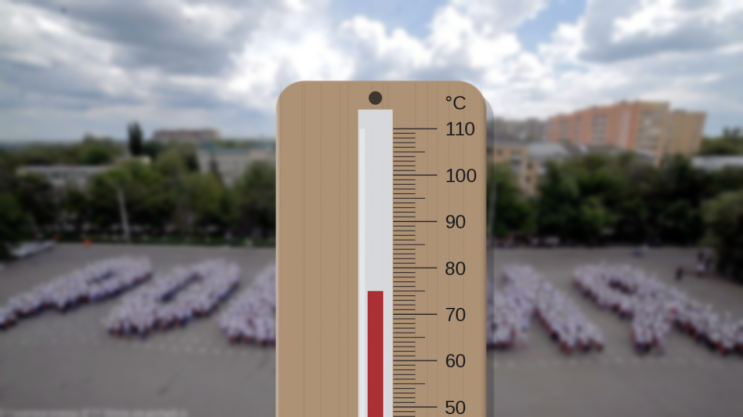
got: {"value": 75, "unit": "°C"}
